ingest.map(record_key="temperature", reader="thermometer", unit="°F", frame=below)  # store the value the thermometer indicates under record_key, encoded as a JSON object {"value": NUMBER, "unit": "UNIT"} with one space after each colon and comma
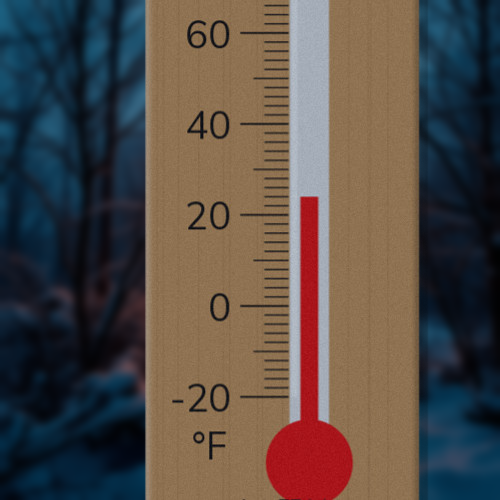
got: {"value": 24, "unit": "°F"}
